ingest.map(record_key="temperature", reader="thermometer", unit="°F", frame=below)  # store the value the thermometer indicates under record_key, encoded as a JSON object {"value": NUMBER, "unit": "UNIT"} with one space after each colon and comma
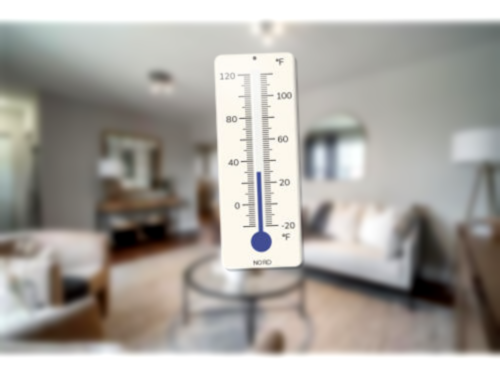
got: {"value": 30, "unit": "°F"}
